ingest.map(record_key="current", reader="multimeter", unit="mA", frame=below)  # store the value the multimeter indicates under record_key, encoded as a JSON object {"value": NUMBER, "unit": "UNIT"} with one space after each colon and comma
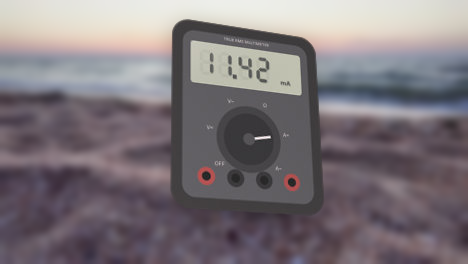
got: {"value": 11.42, "unit": "mA"}
